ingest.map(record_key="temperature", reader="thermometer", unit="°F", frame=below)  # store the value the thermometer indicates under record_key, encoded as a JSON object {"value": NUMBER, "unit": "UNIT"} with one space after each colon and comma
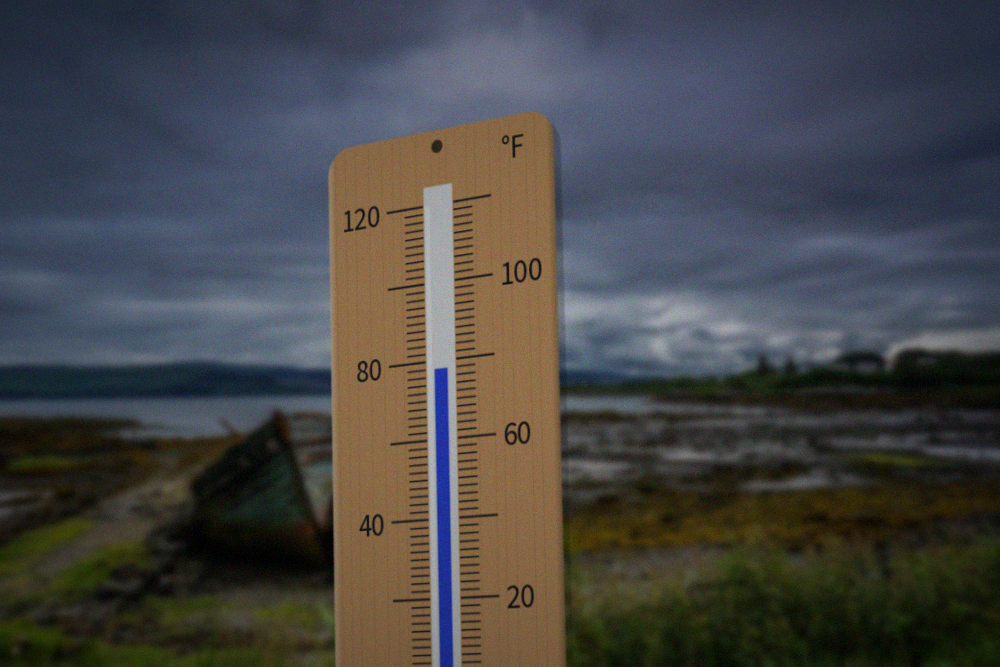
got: {"value": 78, "unit": "°F"}
